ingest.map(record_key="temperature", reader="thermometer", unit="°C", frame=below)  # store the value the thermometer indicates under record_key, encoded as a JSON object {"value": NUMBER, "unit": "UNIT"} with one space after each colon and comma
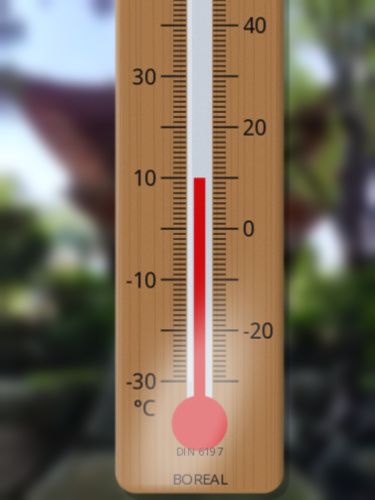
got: {"value": 10, "unit": "°C"}
